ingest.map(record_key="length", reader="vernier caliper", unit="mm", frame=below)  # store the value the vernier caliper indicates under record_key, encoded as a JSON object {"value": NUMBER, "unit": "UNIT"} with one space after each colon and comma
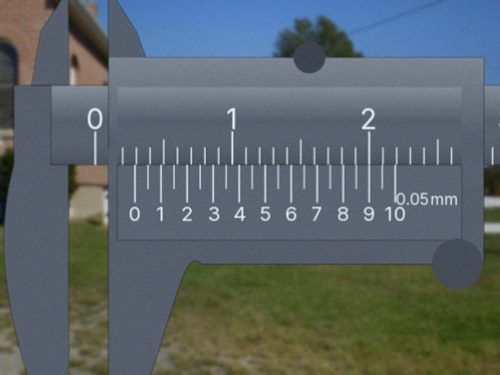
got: {"value": 2.9, "unit": "mm"}
